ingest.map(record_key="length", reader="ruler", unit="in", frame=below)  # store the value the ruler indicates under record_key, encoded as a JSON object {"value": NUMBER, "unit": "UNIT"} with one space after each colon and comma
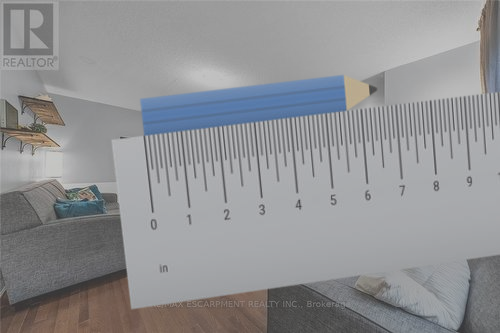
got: {"value": 6.5, "unit": "in"}
